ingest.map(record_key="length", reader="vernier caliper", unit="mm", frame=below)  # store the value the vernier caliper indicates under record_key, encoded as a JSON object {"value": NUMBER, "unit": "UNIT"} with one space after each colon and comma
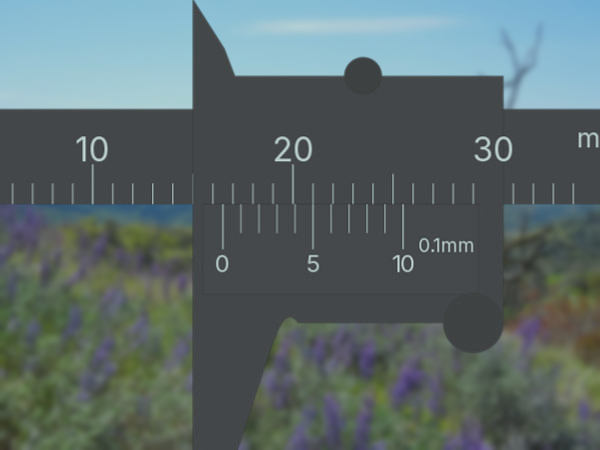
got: {"value": 16.5, "unit": "mm"}
